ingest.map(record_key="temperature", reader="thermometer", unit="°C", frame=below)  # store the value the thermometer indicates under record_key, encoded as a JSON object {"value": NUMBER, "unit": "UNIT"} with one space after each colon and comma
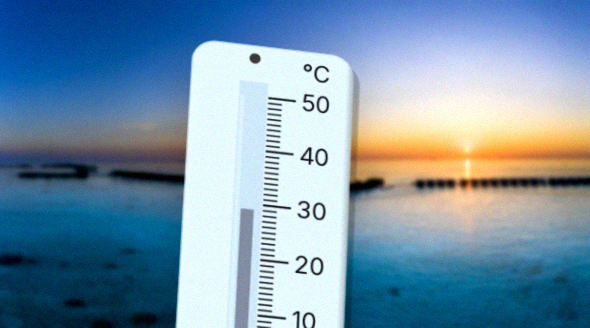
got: {"value": 29, "unit": "°C"}
